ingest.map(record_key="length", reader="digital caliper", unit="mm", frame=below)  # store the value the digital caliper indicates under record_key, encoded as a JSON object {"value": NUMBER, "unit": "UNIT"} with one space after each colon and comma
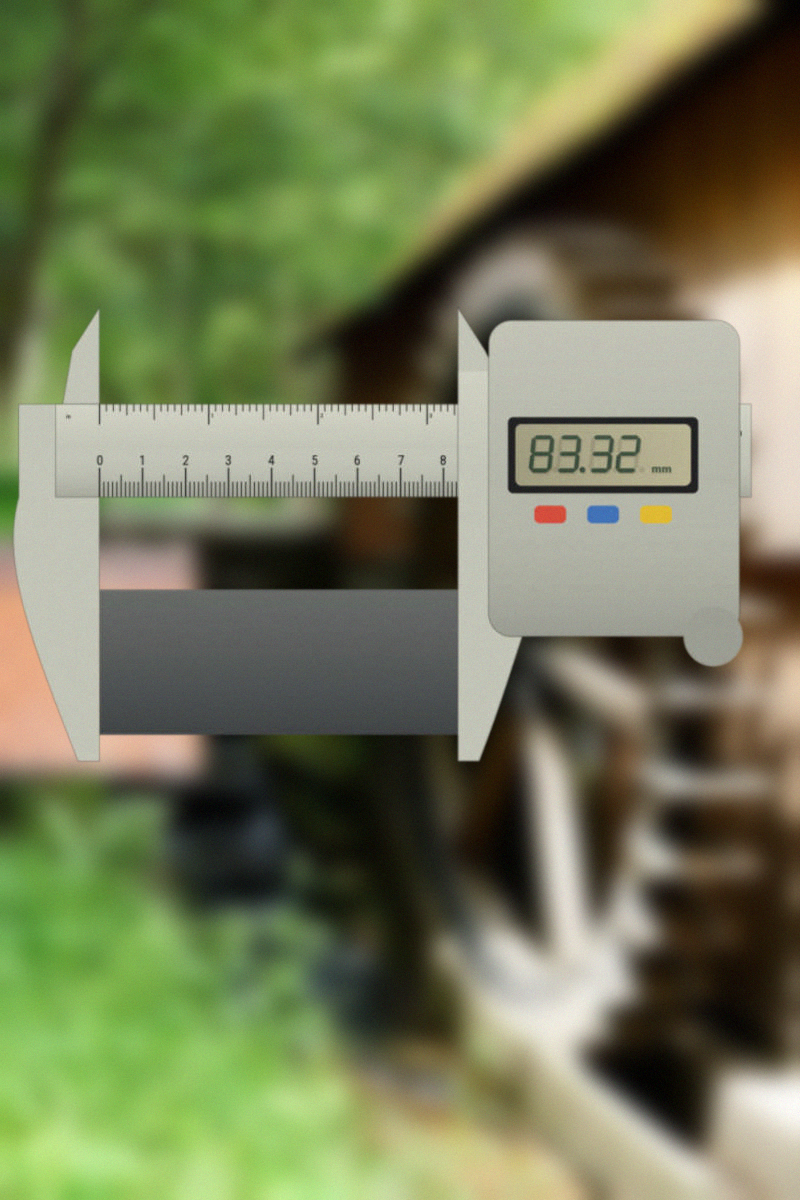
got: {"value": 83.32, "unit": "mm"}
